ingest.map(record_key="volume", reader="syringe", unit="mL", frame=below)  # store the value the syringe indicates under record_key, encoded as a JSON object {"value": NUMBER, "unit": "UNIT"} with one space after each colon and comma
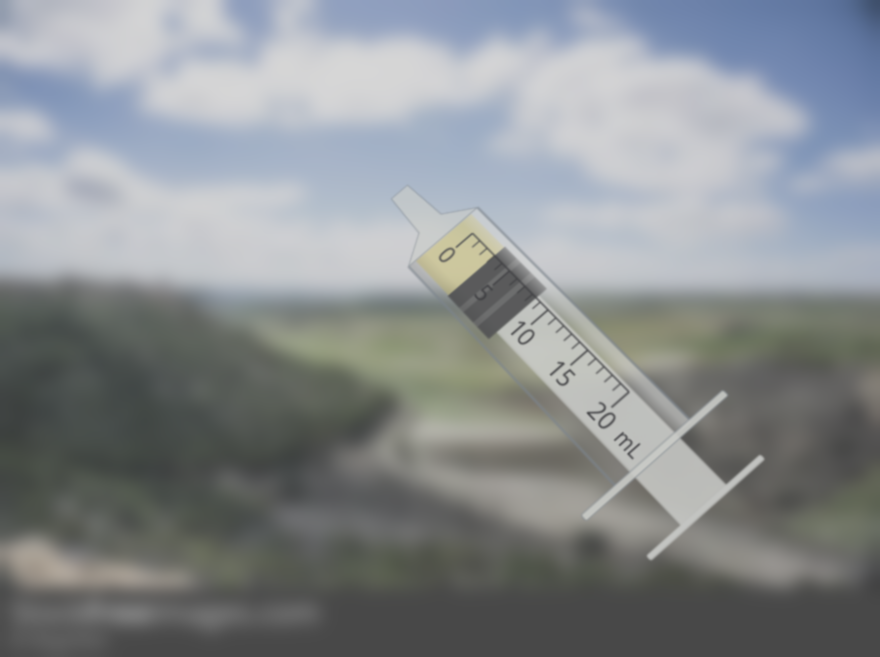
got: {"value": 3, "unit": "mL"}
